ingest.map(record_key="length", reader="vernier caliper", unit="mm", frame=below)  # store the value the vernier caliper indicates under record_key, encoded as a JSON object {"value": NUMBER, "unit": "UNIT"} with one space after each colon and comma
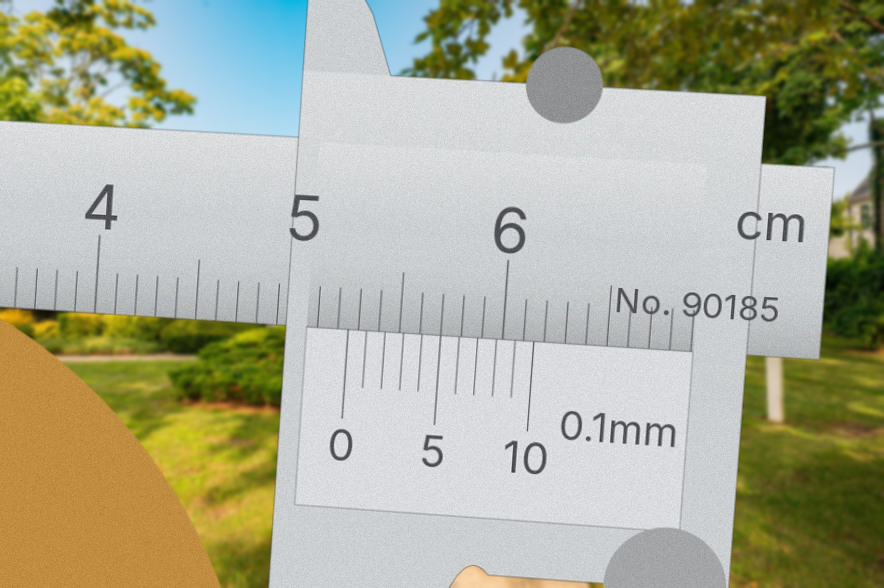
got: {"value": 52.5, "unit": "mm"}
